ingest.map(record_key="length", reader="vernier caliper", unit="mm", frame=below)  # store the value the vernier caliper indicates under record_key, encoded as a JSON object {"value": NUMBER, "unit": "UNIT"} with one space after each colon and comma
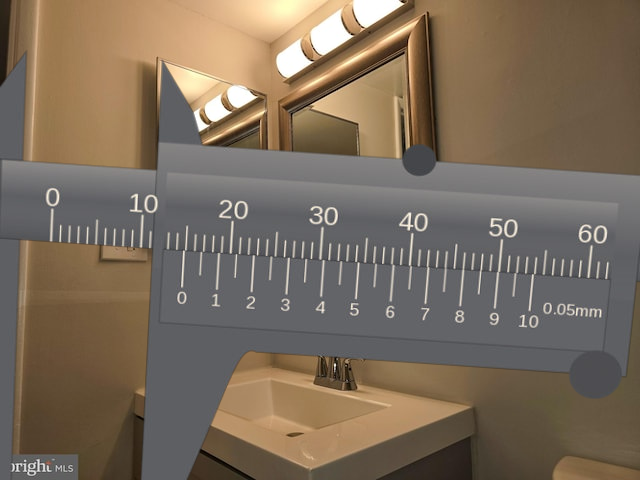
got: {"value": 14.8, "unit": "mm"}
